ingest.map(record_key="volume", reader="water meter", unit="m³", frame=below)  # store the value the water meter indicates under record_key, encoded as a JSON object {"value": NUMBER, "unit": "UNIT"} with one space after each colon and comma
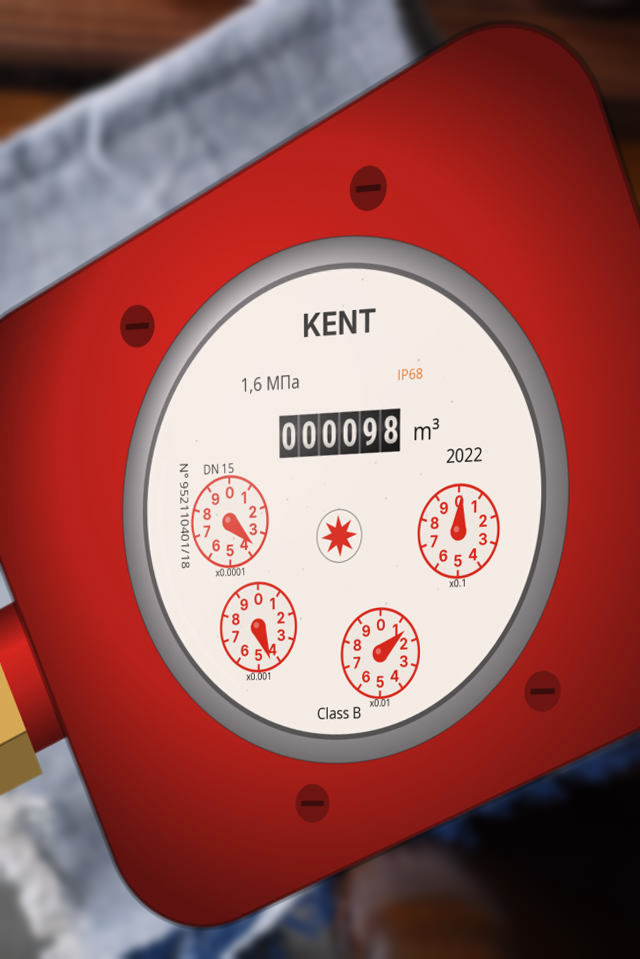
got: {"value": 98.0143, "unit": "m³"}
